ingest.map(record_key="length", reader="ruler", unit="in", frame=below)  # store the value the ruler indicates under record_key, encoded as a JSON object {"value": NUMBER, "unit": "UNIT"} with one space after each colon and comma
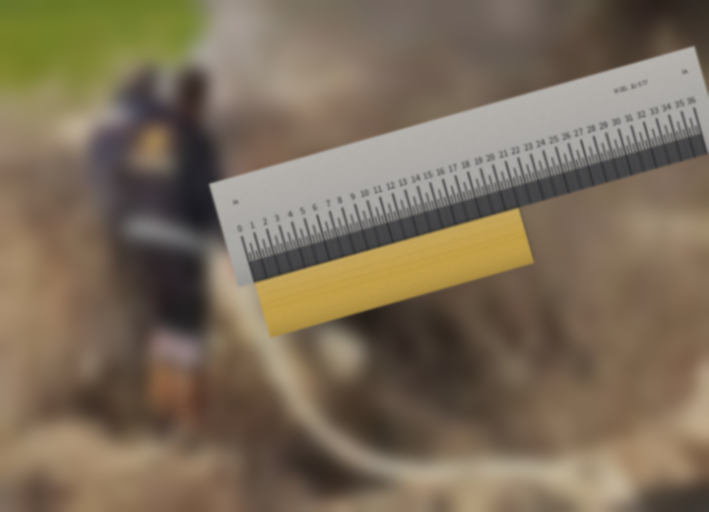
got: {"value": 21, "unit": "in"}
